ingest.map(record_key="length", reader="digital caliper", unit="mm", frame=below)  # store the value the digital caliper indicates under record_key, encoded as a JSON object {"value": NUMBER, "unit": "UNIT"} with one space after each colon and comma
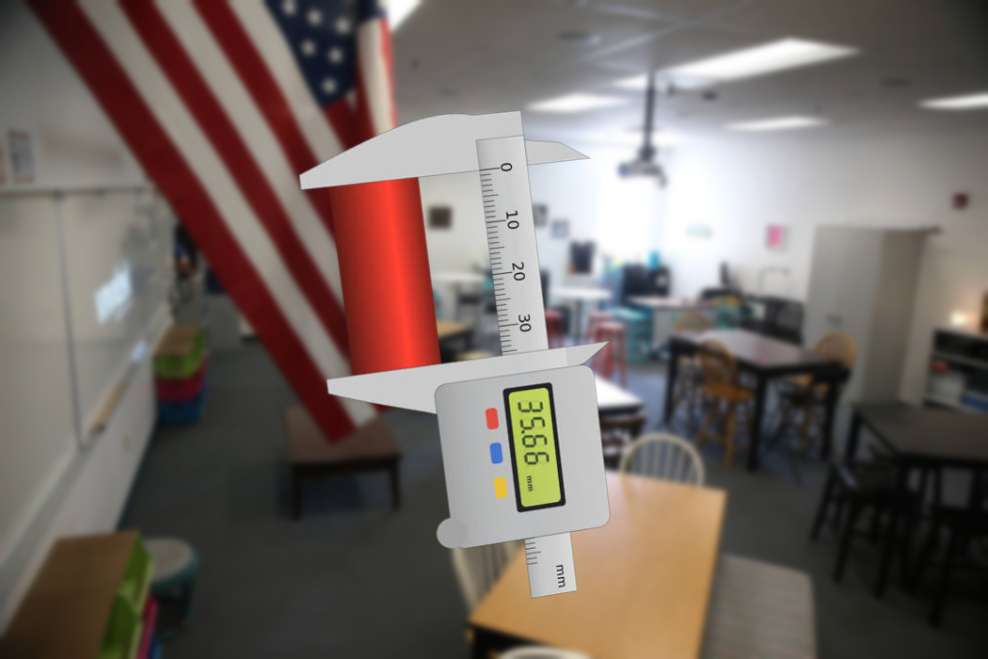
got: {"value": 35.66, "unit": "mm"}
